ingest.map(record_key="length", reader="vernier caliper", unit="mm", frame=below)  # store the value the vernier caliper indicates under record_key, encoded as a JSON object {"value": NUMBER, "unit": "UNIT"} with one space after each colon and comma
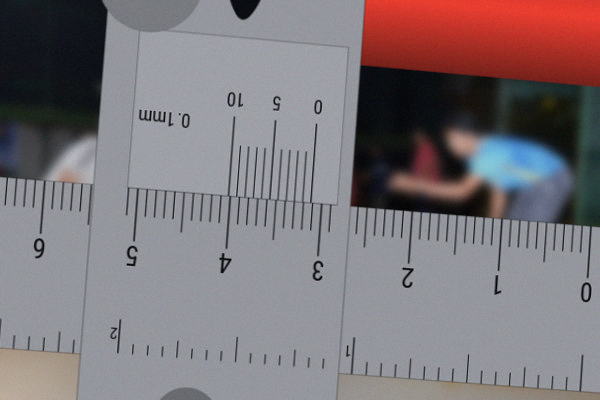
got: {"value": 31.2, "unit": "mm"}
